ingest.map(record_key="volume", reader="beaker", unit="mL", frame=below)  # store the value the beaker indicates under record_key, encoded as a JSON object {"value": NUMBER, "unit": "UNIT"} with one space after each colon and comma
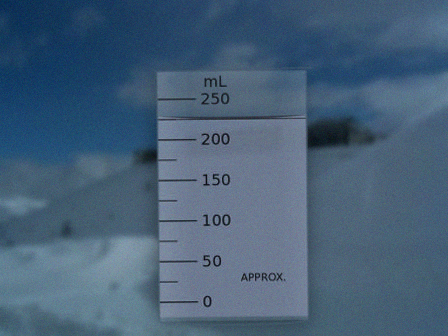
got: {"value": 225, "unit": "mL"}
